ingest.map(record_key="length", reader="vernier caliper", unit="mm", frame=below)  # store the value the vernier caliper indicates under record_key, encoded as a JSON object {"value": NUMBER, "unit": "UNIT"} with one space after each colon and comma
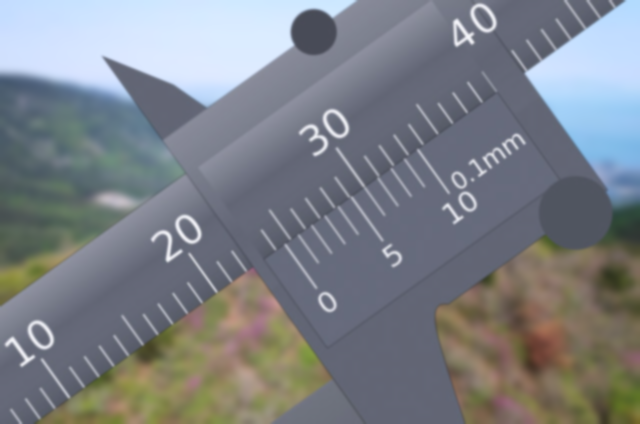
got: {"value": 24.6, "unit": "mm"}
